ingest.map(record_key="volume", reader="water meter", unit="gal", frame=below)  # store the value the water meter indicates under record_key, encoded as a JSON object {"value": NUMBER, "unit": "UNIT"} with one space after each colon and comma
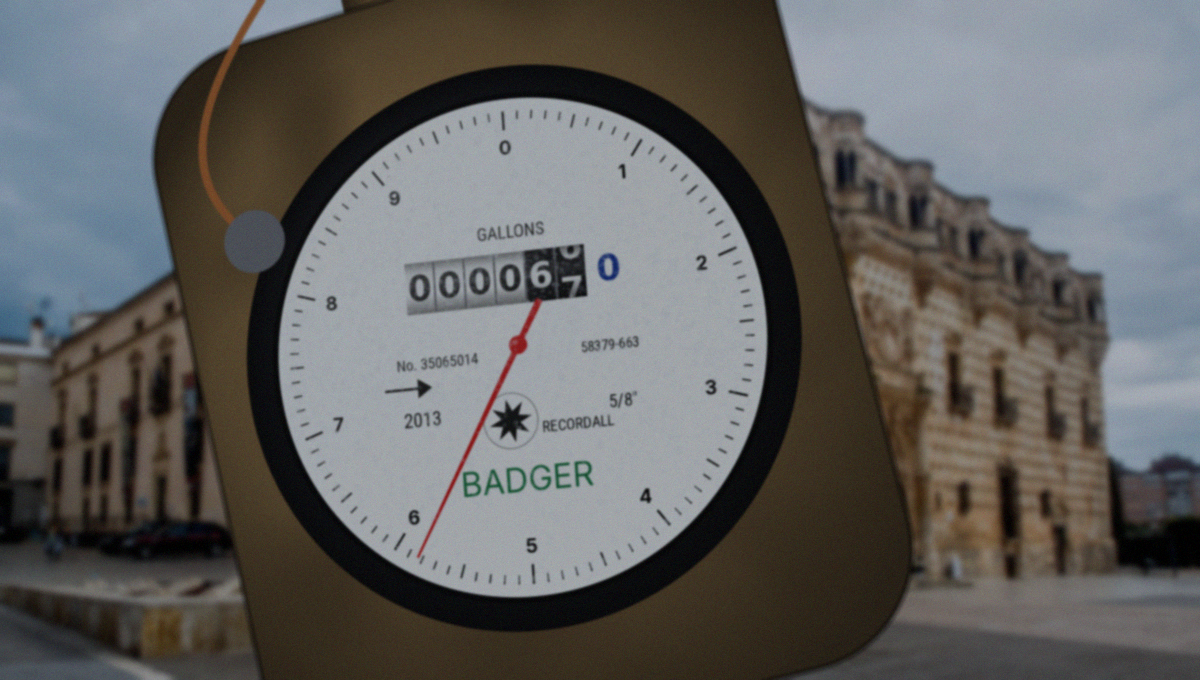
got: {"value": 665.8, "unit": "gal"}
